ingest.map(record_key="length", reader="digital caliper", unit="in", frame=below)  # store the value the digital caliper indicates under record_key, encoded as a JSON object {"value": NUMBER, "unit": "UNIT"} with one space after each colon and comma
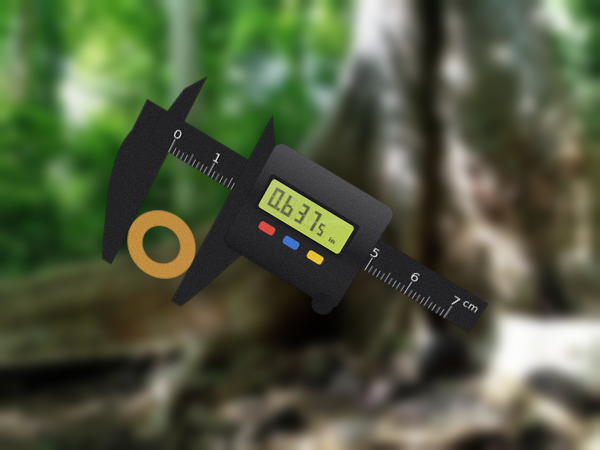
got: {"value": 0.6375, "unit": "in"}
